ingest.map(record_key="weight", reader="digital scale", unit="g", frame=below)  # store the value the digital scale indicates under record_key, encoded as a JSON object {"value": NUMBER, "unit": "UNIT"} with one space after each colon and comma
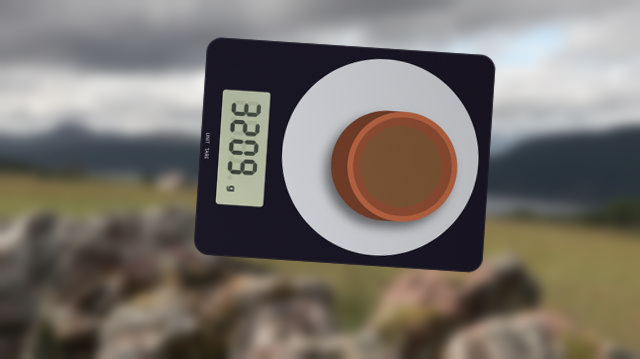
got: {"value": 3209, "unit": "g"}
